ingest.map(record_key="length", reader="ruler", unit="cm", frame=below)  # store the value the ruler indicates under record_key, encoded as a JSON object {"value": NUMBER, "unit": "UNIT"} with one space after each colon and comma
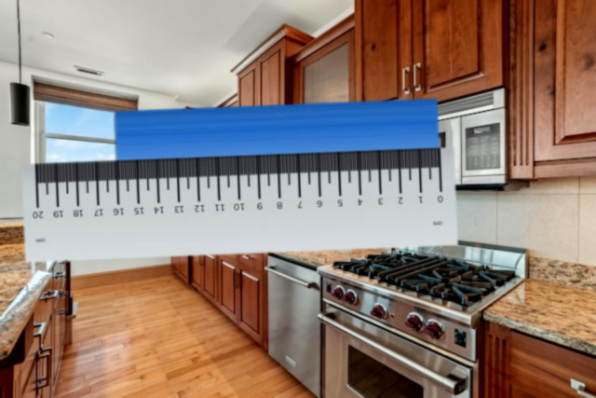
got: {"value": 16, "unit": "cm"}
